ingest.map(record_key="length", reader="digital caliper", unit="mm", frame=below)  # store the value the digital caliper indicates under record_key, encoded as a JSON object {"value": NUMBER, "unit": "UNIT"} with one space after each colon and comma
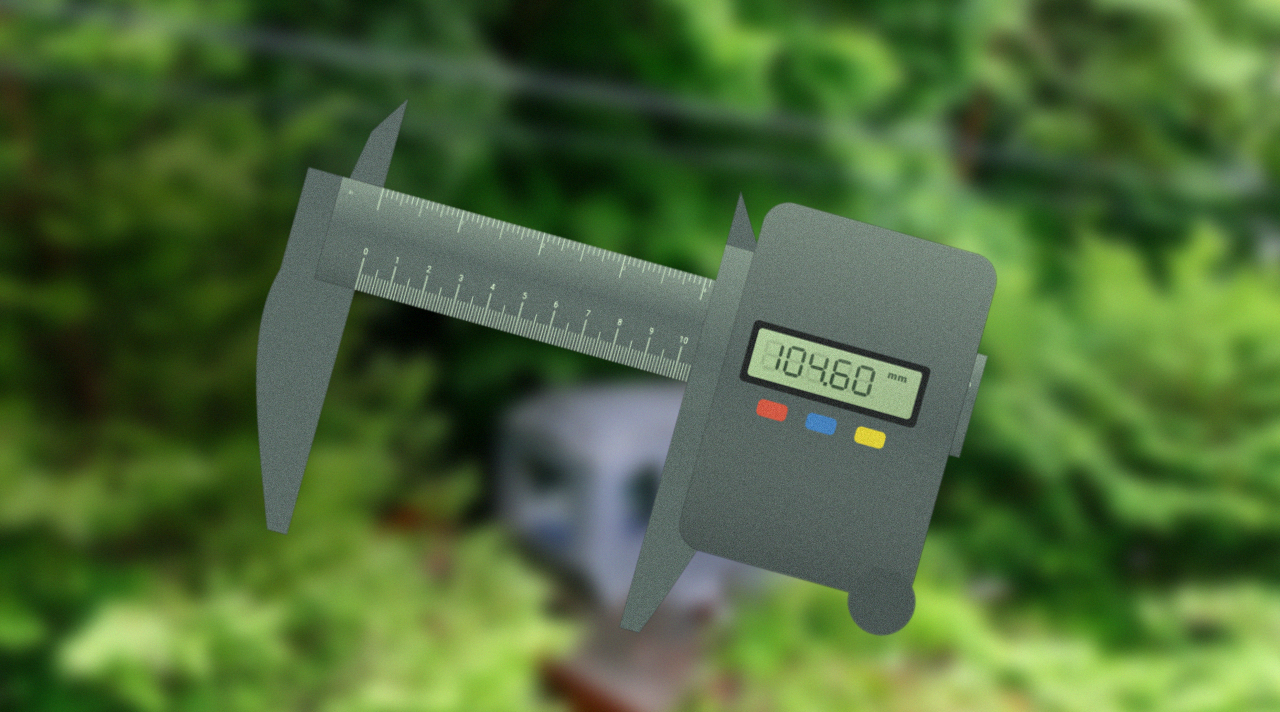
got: {"value": 104.60, "unit": "mm"}
